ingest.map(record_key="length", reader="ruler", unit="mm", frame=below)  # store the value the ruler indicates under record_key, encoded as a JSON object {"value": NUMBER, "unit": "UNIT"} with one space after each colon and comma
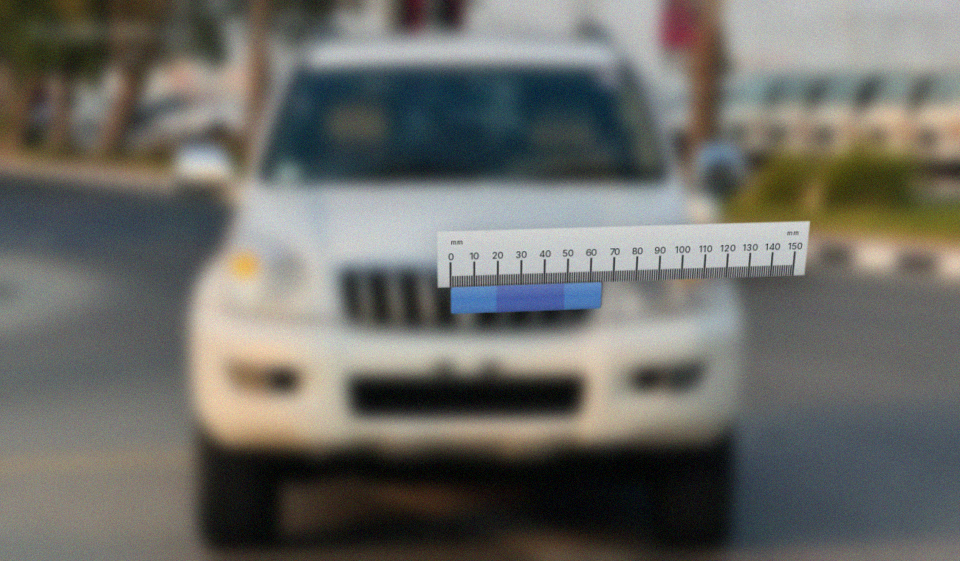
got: {"value": 65, "unit": "mm"}
